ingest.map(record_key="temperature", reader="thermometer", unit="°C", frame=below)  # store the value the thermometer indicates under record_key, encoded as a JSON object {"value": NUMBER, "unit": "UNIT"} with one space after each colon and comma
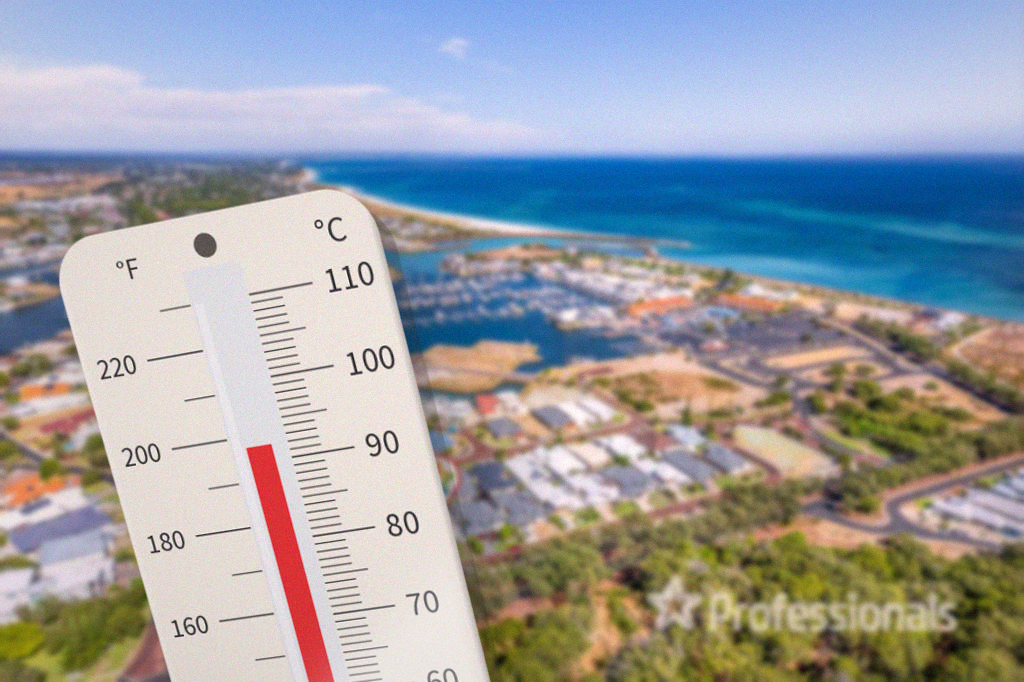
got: {"value": 92, "unit": "°C"}
